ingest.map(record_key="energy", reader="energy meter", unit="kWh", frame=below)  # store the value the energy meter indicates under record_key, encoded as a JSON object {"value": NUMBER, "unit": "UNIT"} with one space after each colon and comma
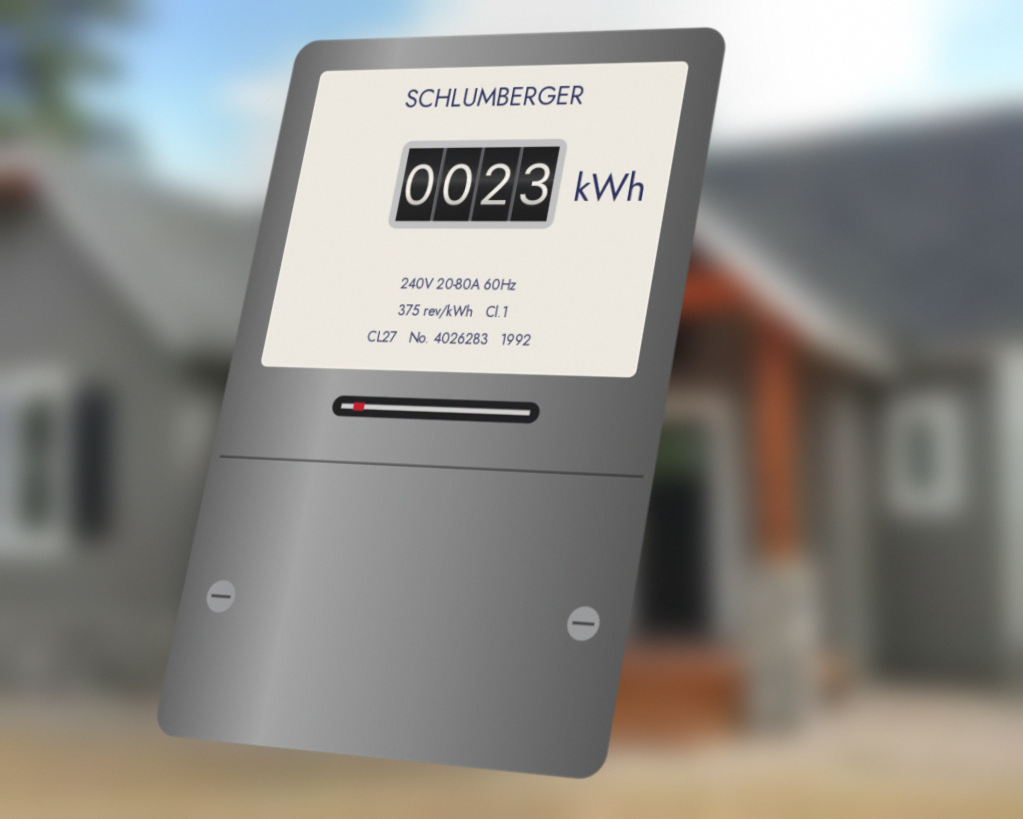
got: {"value": 23, "unit": "kWh"}
